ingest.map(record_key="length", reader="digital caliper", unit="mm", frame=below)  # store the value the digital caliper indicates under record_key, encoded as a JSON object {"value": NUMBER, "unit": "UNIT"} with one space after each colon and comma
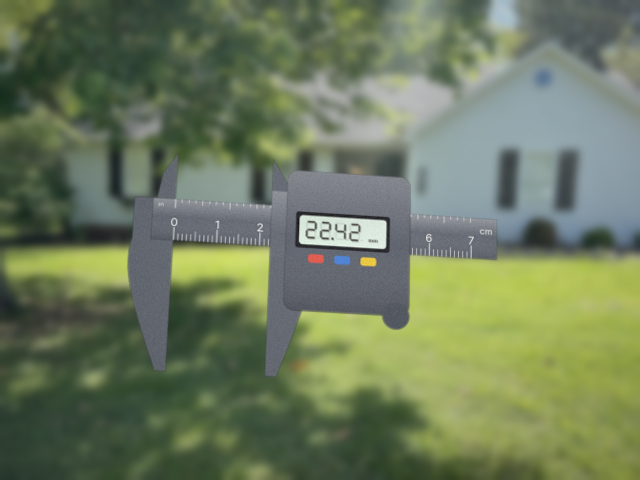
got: {"value": 22.42, "unit": "mm"}
